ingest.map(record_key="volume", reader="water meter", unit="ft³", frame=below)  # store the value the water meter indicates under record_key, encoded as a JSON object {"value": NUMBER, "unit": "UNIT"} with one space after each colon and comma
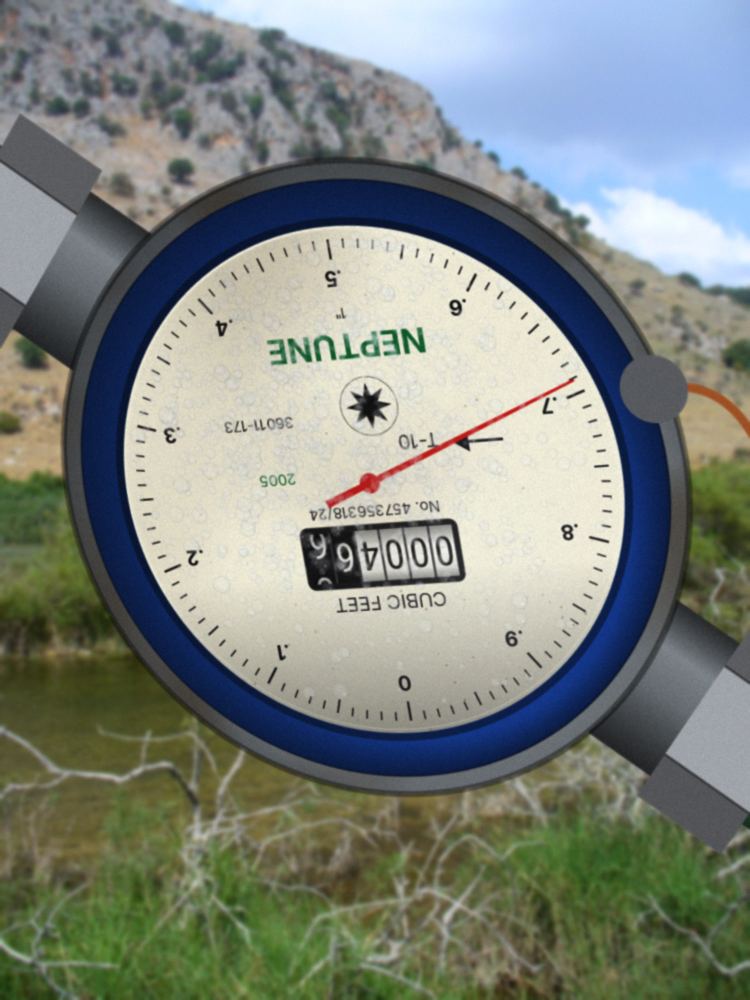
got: {"value": 465.69, "unit": "ft³"}
